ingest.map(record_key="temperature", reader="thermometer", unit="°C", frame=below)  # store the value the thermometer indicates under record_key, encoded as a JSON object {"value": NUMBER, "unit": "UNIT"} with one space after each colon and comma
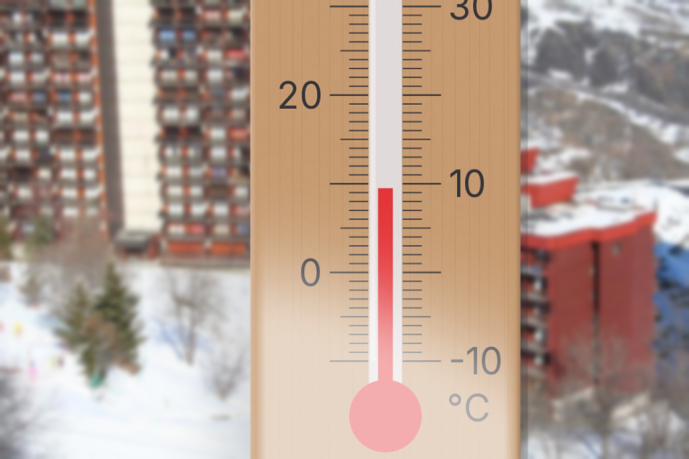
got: {"value": 9.5, "unit": "°C"}
